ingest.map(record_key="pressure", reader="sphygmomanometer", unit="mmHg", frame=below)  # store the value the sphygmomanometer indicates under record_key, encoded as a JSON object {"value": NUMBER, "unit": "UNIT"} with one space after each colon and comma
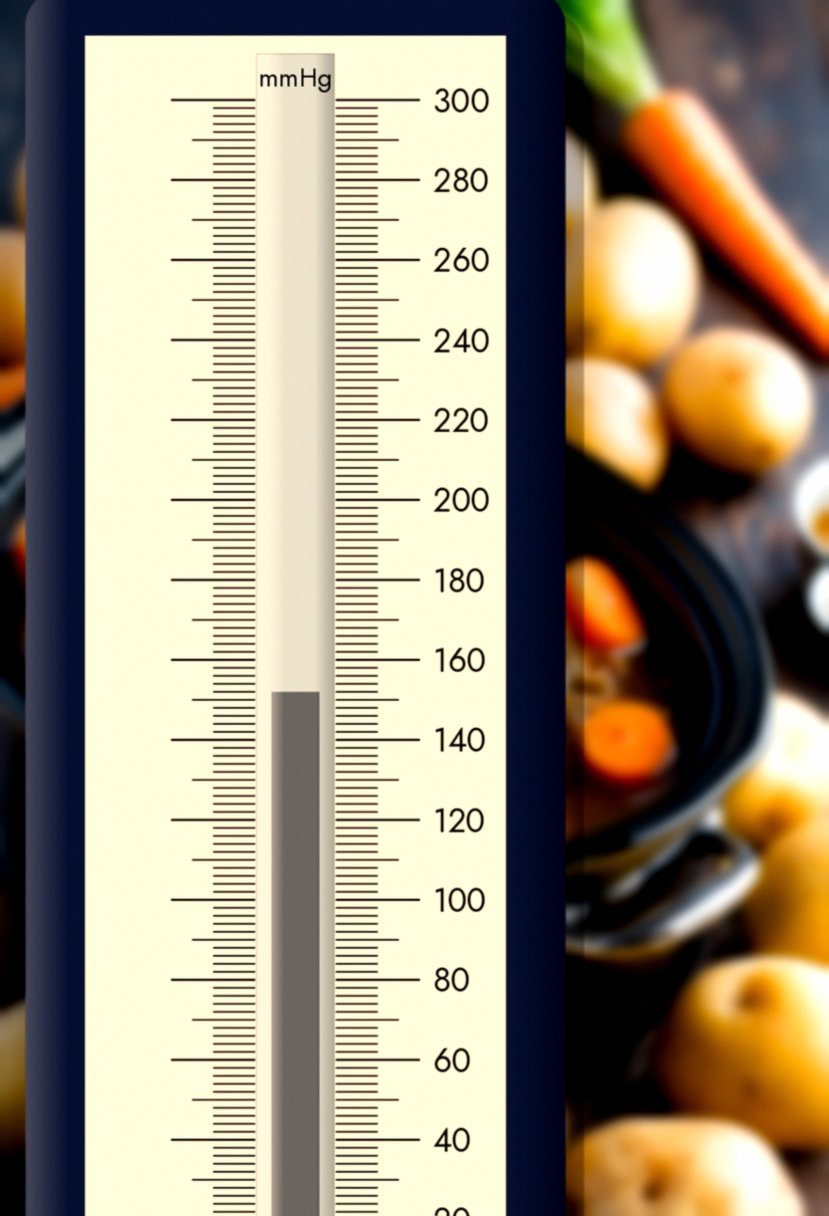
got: {"value": 152, "unit": "mmHg"}
